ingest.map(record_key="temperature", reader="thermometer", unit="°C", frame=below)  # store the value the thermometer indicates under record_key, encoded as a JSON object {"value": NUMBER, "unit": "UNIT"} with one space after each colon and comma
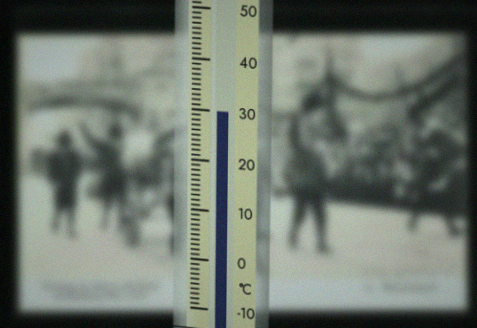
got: {"value": 30, "unit": "°C"}
